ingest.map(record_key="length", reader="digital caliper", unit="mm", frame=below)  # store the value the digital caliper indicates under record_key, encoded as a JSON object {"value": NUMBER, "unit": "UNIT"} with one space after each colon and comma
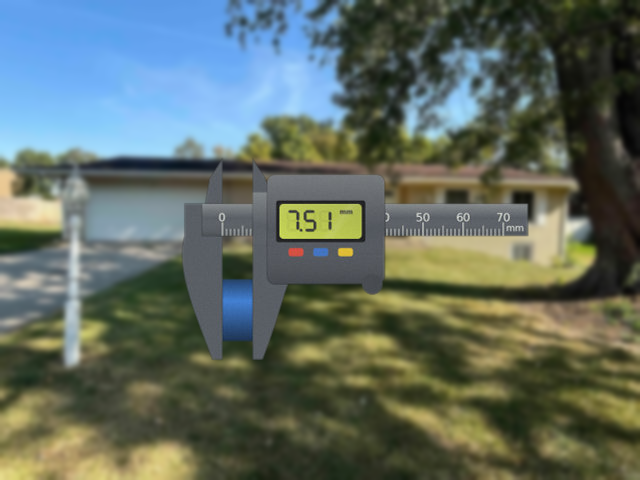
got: {"value": 7.51, "unit": "mm"}
